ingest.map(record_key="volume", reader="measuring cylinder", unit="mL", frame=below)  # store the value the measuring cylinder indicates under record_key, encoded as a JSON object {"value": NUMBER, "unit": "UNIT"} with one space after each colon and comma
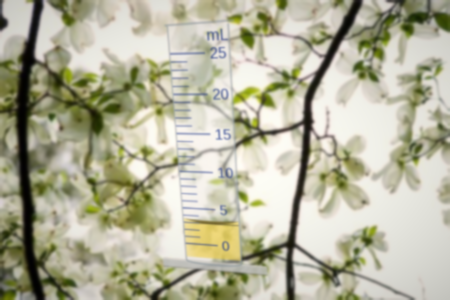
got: {"value": 3, "unit": "mL"}
